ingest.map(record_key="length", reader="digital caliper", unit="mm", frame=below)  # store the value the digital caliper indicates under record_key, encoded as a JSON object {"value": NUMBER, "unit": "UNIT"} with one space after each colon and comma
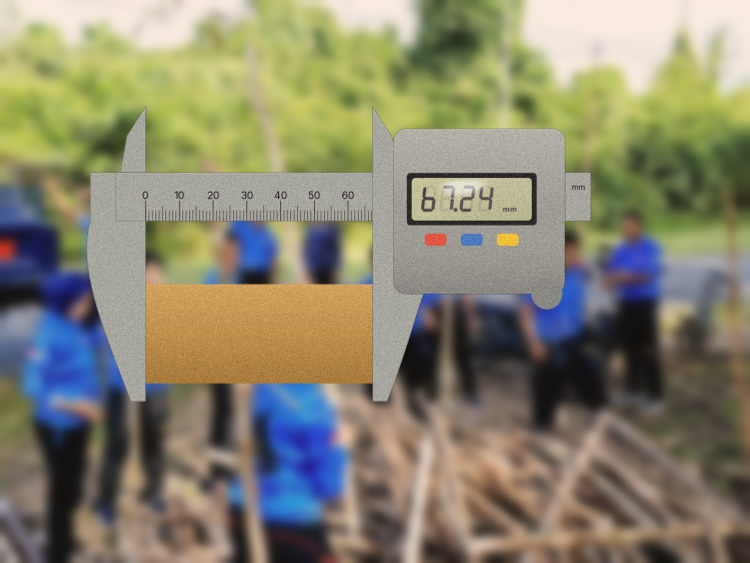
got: {"value": 67.24, "unit": "mm"}
